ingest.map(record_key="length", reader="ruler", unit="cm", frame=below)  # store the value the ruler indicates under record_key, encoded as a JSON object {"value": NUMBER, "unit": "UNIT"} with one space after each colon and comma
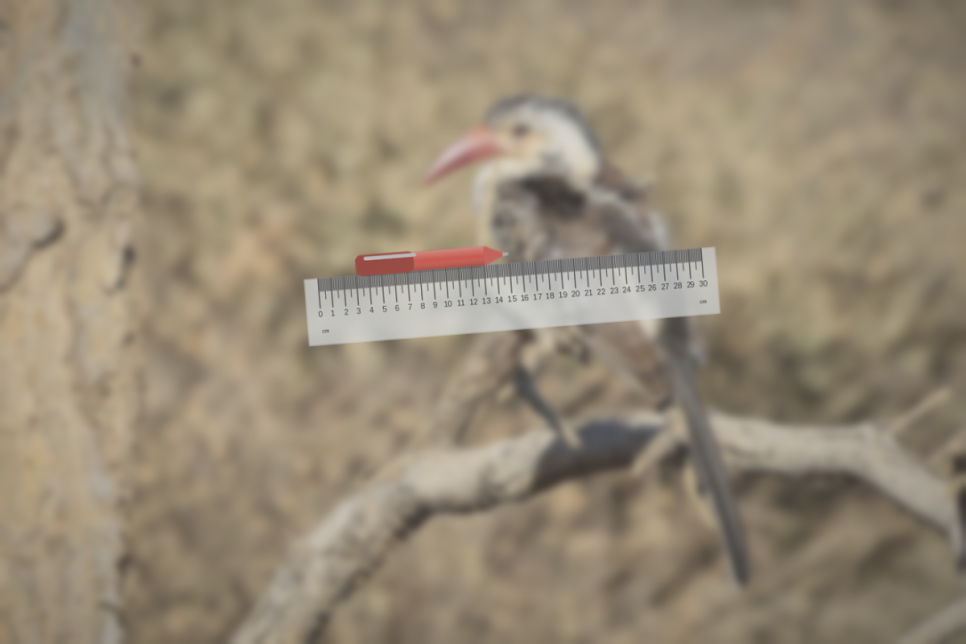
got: {"value": 12, "unit": "cm"}
